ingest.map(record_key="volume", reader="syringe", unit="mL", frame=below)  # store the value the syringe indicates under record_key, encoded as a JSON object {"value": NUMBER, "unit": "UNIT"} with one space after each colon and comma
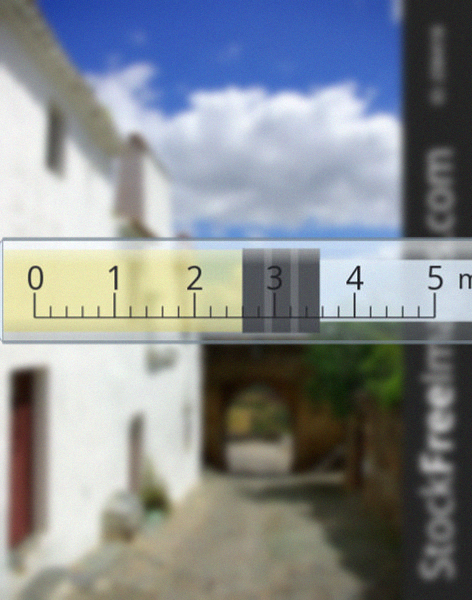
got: {"value": 2.6, "unit": "mL"}
